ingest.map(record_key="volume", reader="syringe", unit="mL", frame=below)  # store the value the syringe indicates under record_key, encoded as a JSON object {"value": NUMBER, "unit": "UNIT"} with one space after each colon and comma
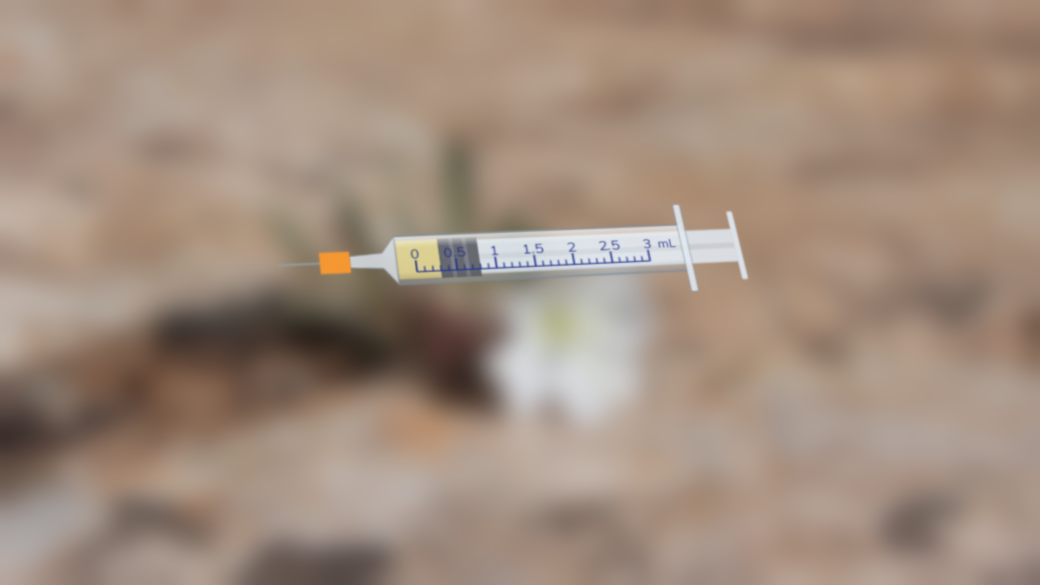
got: {"value": 0.3, "unit": "mL"}
